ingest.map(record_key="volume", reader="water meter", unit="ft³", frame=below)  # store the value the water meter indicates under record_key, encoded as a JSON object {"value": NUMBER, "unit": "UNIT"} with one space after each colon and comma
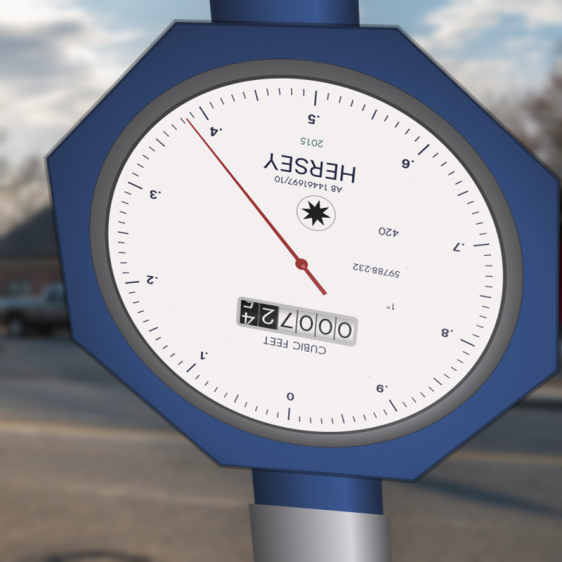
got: {"value": 724.38, "unit": "ft³"}
